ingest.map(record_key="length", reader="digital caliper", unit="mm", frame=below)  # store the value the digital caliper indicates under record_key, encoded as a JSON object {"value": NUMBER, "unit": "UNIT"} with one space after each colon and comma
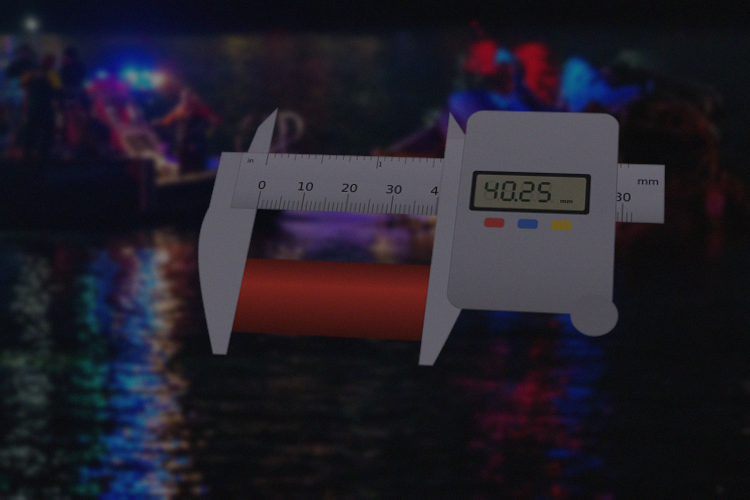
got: {"value": 40.25, "unit": "mm"}
